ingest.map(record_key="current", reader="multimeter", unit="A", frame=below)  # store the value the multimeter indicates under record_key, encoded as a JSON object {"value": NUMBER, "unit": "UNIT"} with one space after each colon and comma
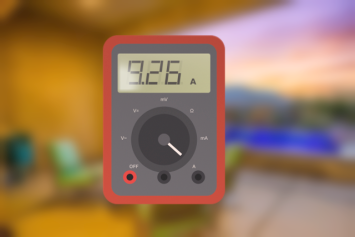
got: {"value": 9.26, "unit": "A"}
